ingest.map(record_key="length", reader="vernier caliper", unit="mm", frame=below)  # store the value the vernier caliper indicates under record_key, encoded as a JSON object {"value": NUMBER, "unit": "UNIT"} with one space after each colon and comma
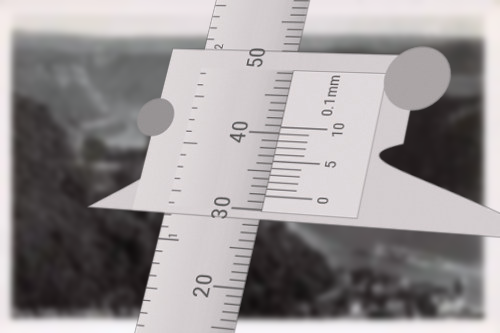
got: {"value": 31.8, "unit": "mm"}
